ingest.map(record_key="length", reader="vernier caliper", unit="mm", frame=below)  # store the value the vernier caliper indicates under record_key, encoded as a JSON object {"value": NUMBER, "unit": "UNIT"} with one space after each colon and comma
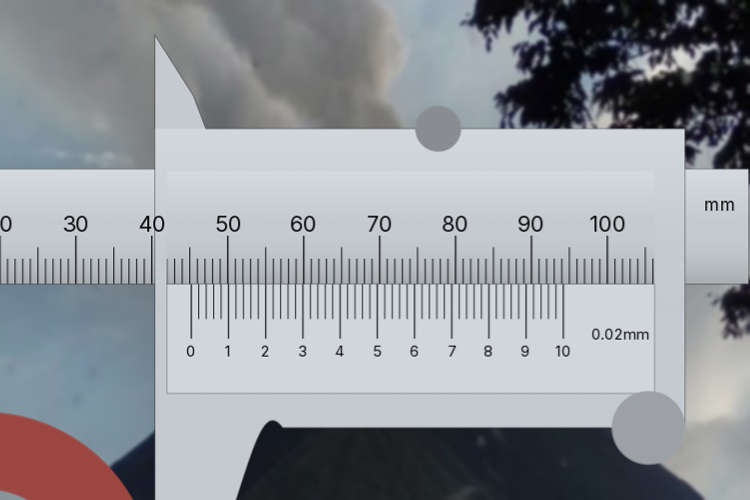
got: {"value": 45.2, "unit": "mm"}
